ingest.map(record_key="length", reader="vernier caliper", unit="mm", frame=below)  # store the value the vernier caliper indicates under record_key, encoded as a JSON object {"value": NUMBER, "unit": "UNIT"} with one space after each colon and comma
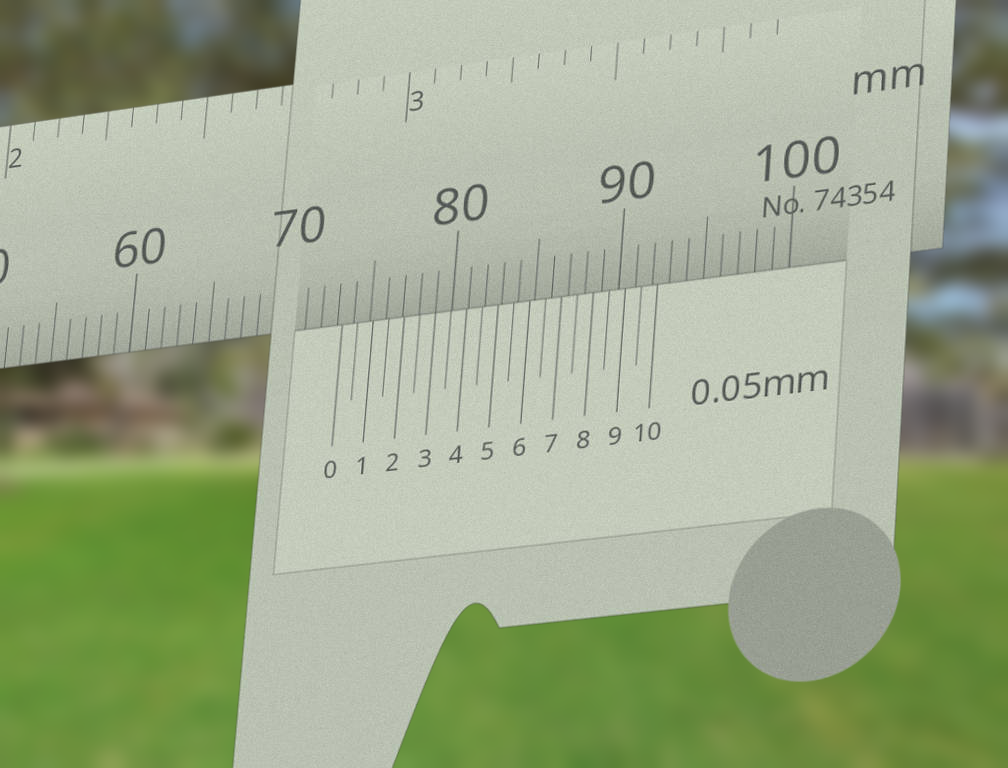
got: {"value": 73.3, "unit": "mm"}
